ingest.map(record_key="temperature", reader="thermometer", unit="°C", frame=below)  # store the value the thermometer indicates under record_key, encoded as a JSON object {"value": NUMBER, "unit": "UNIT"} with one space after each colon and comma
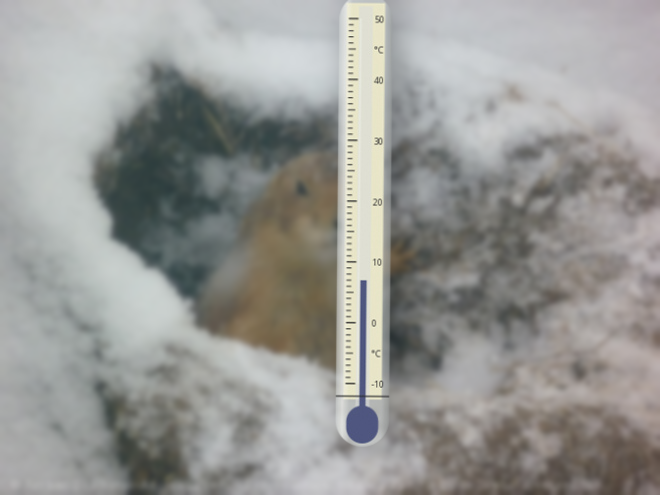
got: {"value": 7, "unit": "°C"}
